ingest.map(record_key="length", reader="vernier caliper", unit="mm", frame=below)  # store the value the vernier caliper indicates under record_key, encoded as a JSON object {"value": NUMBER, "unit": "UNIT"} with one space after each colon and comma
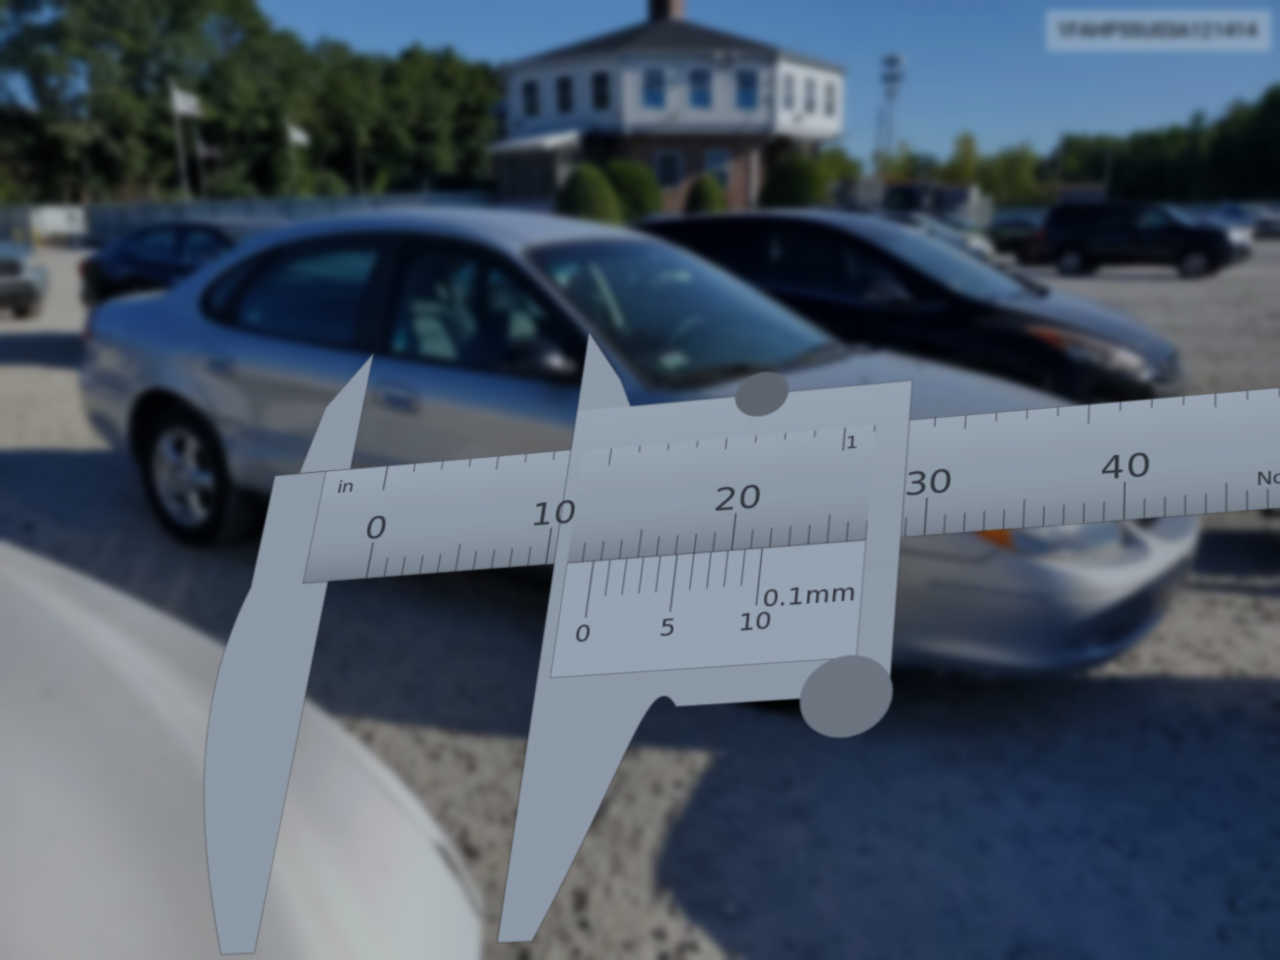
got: {"value": 12.6, "unit": "mm"}
